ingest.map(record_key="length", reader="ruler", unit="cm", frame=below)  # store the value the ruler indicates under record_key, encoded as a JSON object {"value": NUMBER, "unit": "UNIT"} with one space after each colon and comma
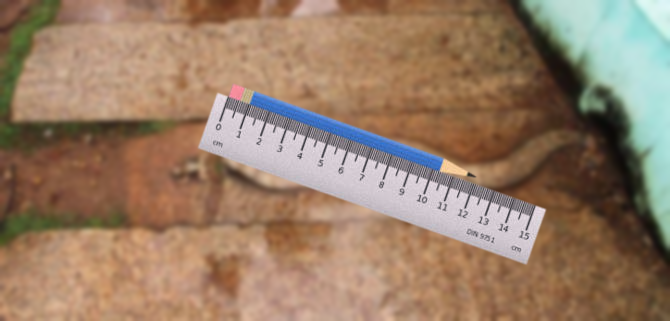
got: {"value": 12, "unit": "cm"}
